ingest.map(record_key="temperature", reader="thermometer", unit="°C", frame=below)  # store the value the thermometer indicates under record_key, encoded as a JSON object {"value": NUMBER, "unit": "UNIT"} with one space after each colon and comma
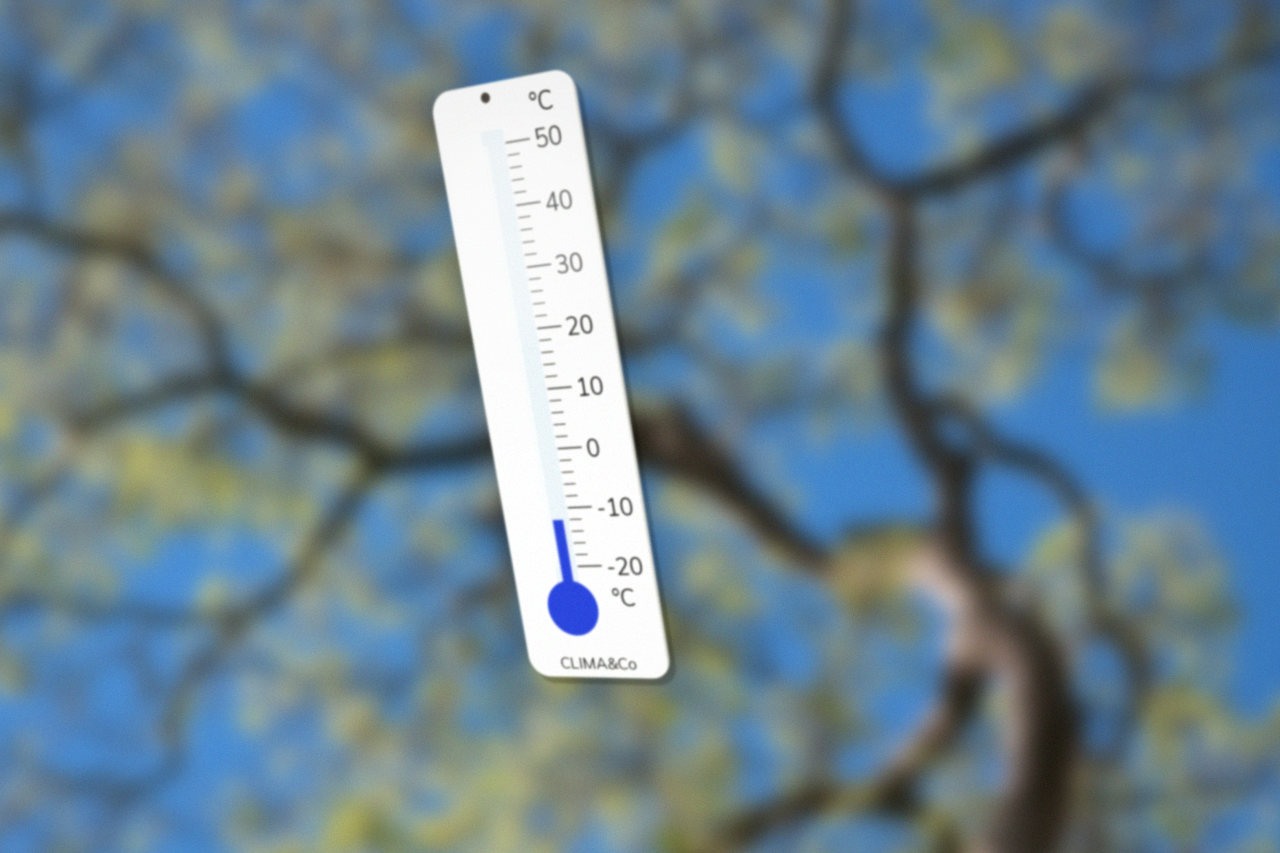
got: {"value": -12, "unit": "°C"}
